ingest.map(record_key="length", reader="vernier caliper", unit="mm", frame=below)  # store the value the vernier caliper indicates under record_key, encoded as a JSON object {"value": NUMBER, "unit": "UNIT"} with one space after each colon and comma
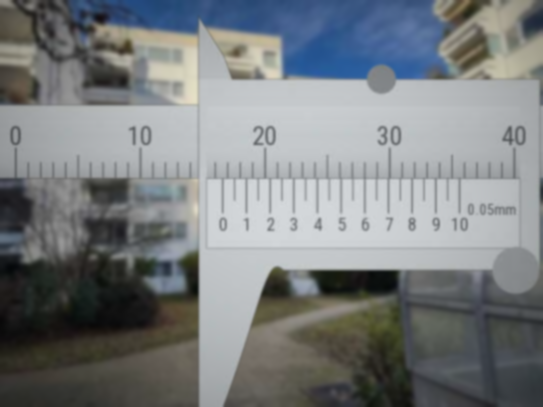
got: {"value": 16.6, "unit": "mm"}
